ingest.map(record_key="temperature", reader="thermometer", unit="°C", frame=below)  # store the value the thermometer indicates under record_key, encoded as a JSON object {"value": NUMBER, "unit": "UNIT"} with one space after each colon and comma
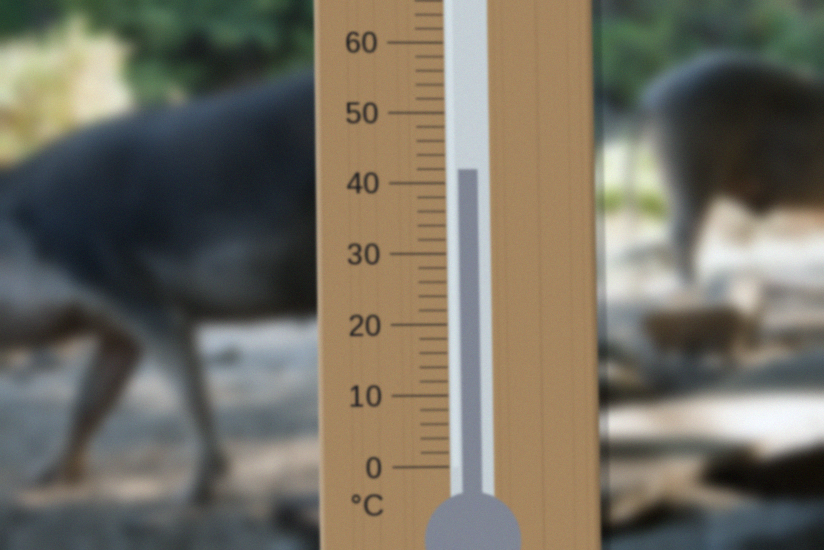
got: {"value": 42, "unit": "°C"}
